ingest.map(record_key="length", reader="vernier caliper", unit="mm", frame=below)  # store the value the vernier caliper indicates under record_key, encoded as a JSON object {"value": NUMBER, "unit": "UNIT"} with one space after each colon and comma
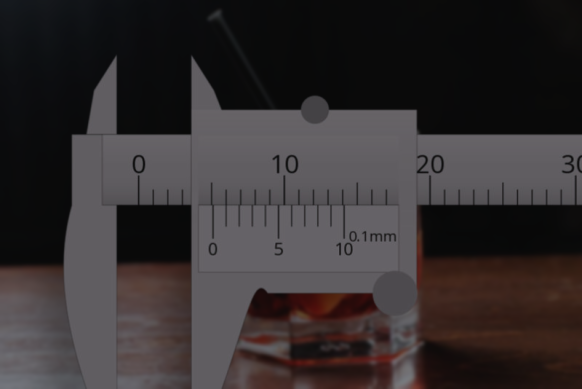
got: {"value": 5.1, "unit": "mm"}
